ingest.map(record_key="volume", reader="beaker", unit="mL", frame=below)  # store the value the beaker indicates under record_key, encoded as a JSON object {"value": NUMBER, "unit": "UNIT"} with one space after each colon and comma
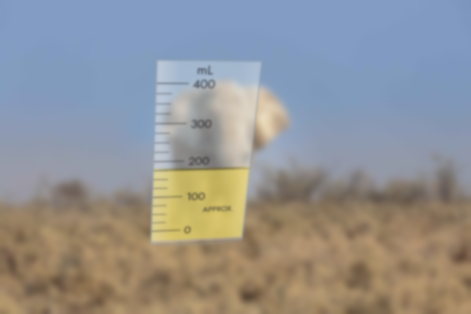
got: {"value": 175, "unit": "mL"}
